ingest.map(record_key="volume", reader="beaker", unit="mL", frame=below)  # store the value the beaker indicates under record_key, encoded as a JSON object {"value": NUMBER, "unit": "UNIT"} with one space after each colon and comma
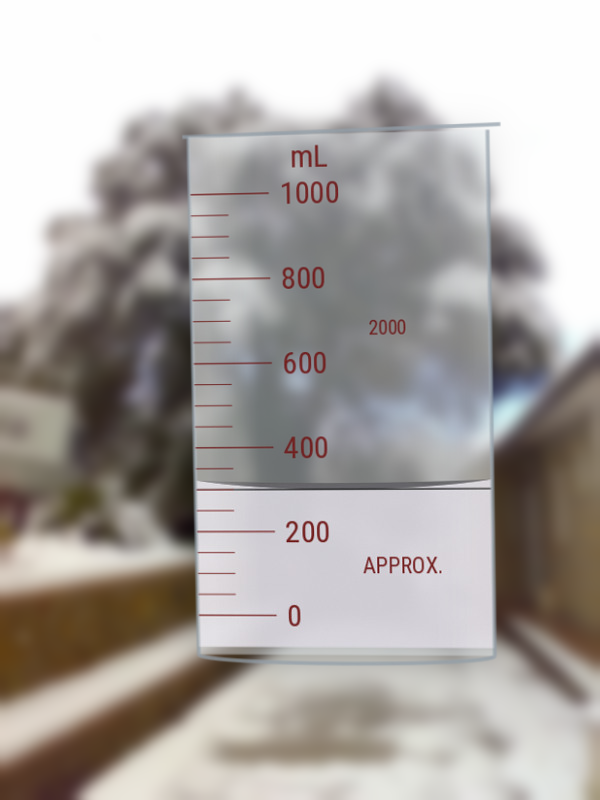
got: {"value": 300, "unit": "mL"}
